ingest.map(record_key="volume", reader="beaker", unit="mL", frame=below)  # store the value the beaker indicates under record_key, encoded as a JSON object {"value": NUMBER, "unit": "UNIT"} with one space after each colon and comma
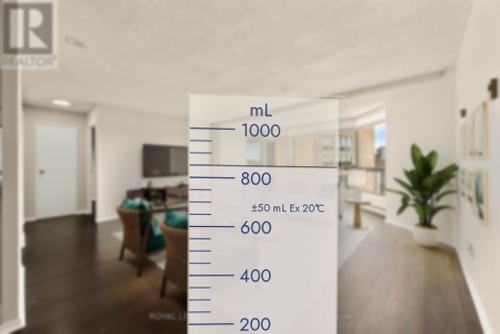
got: {"value": 850, "unit": "mL"}
